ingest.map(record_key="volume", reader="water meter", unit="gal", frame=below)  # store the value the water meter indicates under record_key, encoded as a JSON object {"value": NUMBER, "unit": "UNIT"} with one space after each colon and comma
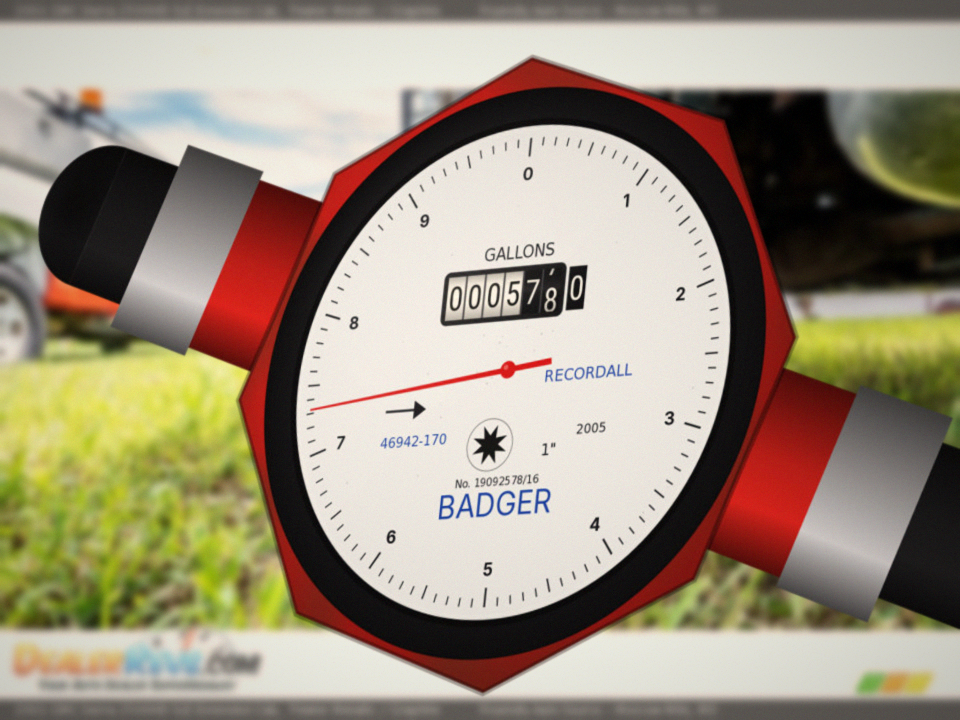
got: {"value": 5777.3, "unit": "gal"}
